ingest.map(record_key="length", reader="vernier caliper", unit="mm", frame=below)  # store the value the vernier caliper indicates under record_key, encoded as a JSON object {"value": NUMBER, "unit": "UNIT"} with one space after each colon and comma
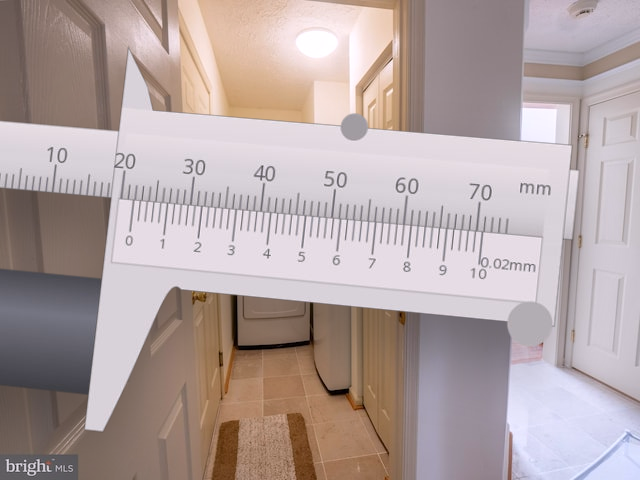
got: {"value": 21.8, "unit": "mm"}
